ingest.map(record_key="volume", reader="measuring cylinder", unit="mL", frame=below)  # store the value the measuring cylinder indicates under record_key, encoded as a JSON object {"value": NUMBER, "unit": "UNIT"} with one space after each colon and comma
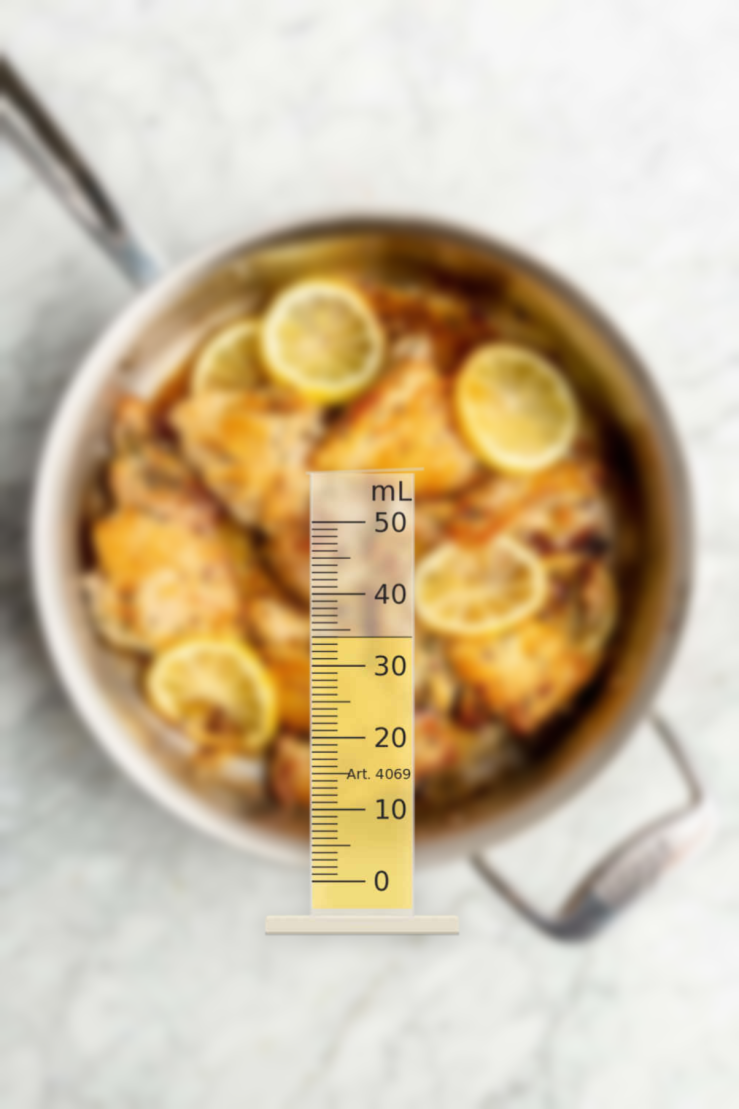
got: {"value": 34, "unit": "mL"}
